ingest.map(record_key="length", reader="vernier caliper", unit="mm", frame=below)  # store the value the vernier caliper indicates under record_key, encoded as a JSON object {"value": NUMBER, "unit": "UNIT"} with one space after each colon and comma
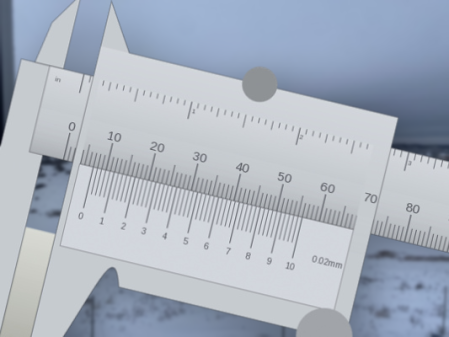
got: {"value": 7.0, "unit": "mm"}
